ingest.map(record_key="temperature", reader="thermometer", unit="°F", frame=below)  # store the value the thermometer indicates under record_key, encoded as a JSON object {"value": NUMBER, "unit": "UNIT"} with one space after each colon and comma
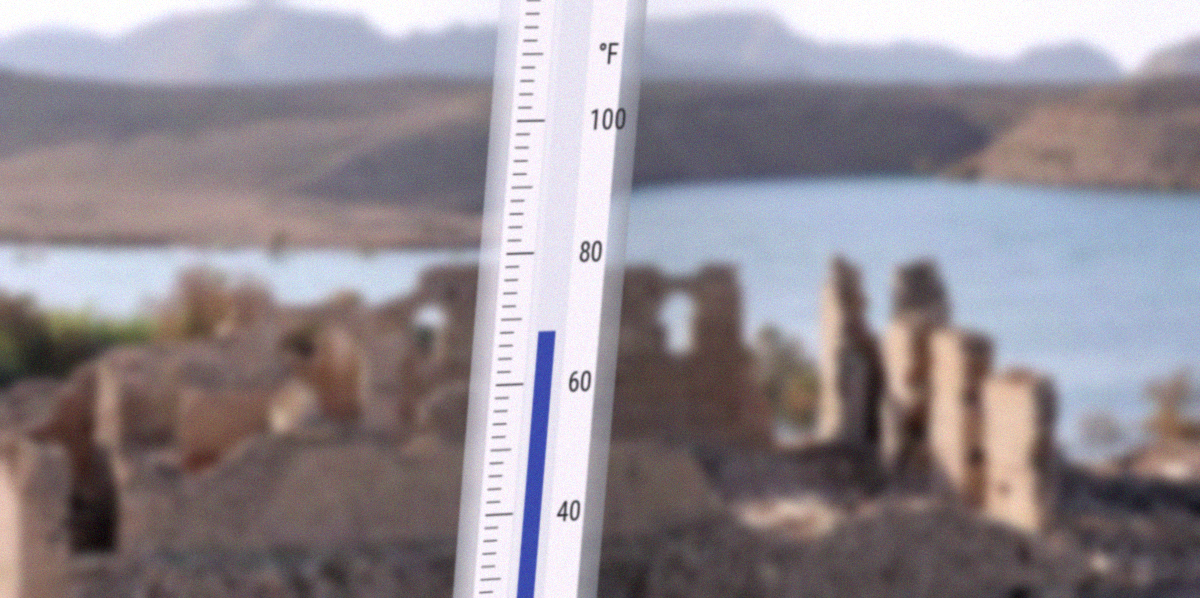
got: {"value": 68, "unit": "°F"}
